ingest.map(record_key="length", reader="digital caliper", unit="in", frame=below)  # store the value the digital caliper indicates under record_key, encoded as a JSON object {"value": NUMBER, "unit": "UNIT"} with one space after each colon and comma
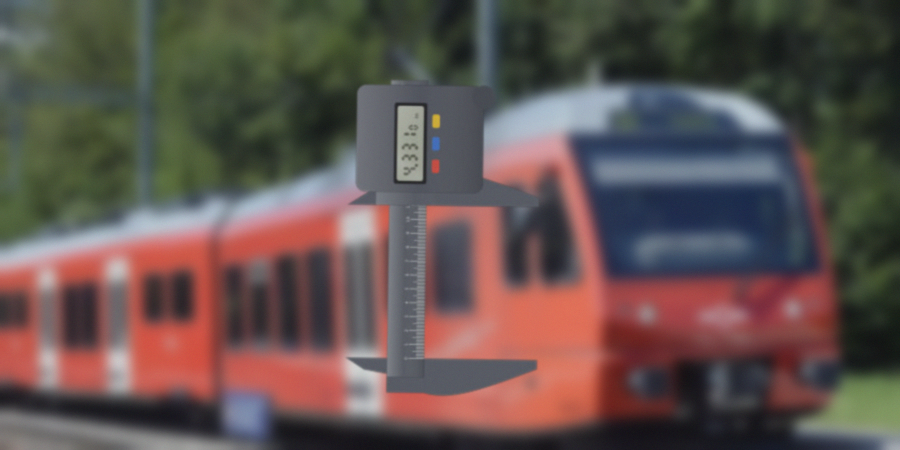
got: {"value": 4.3310, "unit": "in"}
